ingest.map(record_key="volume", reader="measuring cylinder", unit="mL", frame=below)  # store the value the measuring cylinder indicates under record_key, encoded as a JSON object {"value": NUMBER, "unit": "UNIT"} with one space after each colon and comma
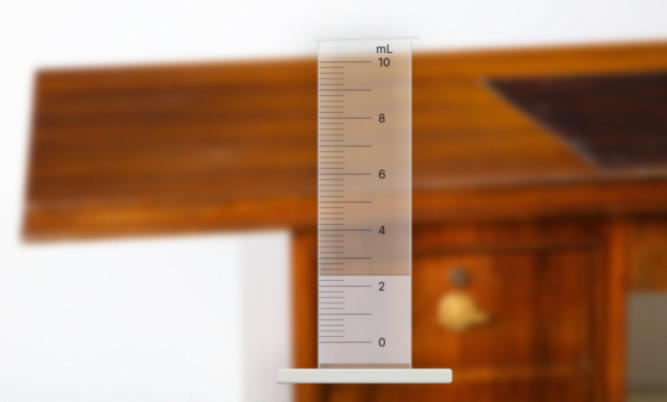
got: {"value": 2.4, "unit": "mL"}
